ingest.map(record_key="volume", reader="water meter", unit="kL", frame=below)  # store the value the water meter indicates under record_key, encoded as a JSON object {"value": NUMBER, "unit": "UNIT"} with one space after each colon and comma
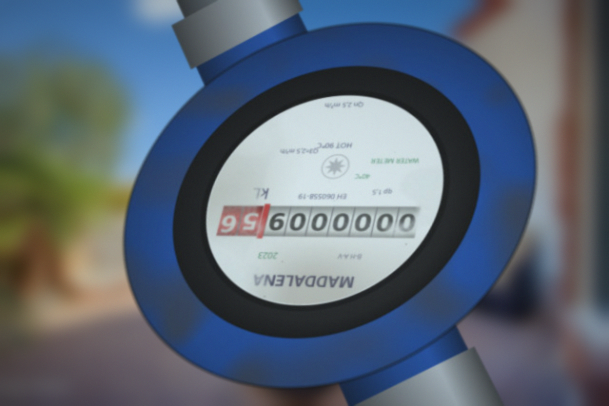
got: {"value": 9.56, "unit": "kL"}
